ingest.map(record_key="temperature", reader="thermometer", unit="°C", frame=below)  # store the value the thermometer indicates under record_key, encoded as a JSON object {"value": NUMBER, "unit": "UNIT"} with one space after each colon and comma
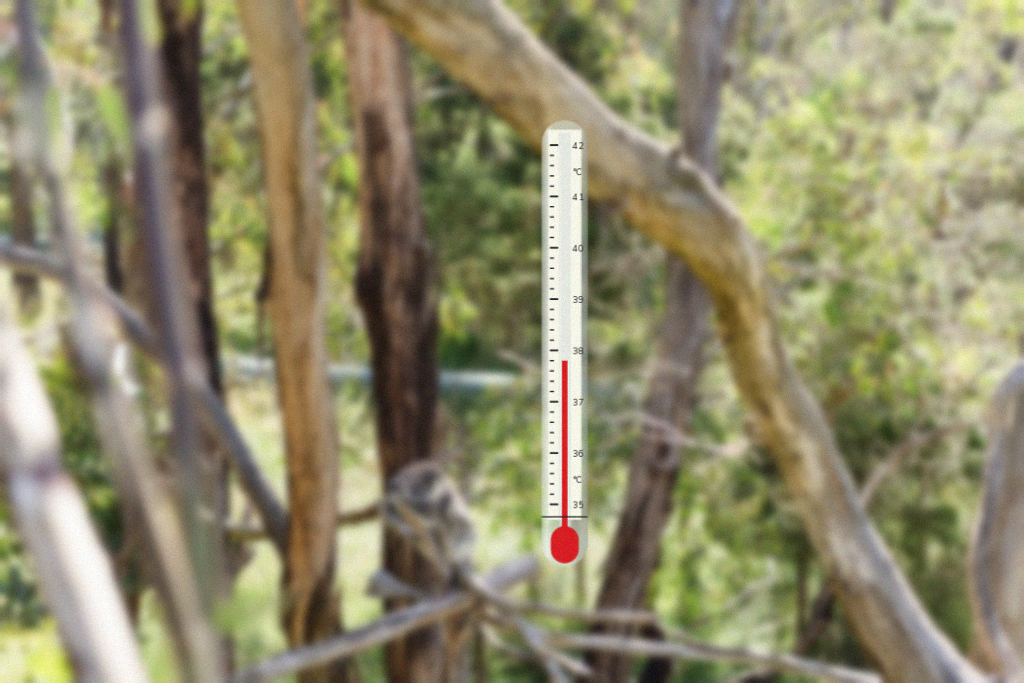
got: {"value": 37.8, "unit": "°C"}
